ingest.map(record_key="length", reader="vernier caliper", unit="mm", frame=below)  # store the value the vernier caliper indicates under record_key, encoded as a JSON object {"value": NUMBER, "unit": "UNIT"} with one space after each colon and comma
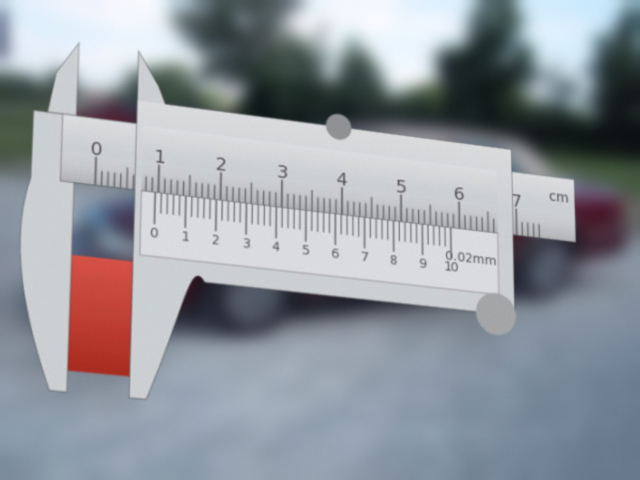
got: {"value": 9.5, "unit": "mm"}
